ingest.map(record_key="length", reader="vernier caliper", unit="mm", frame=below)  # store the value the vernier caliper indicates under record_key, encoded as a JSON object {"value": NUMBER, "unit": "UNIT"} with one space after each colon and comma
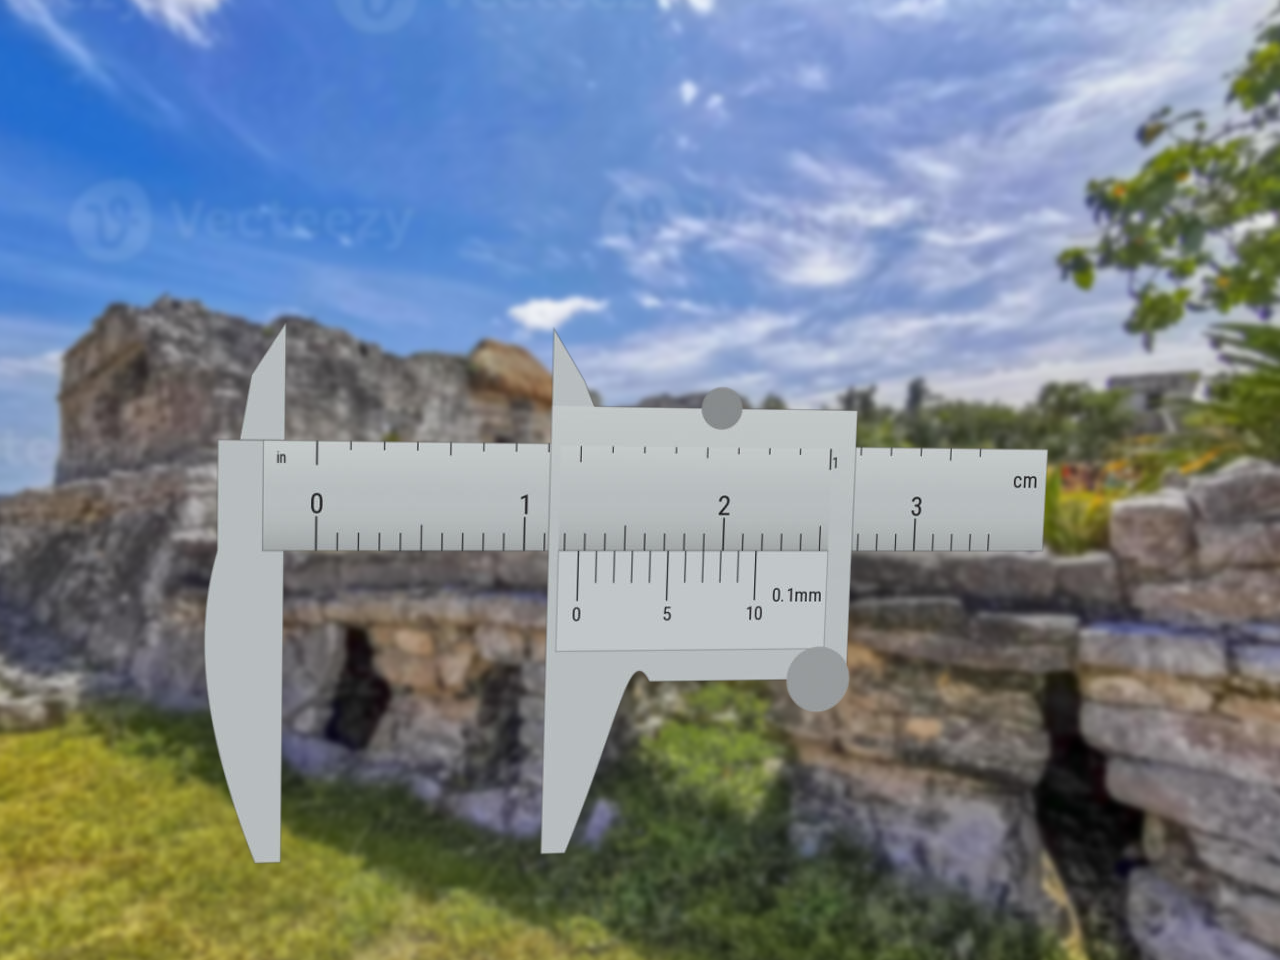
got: {"value": 12.7, "unit": "mm"}
